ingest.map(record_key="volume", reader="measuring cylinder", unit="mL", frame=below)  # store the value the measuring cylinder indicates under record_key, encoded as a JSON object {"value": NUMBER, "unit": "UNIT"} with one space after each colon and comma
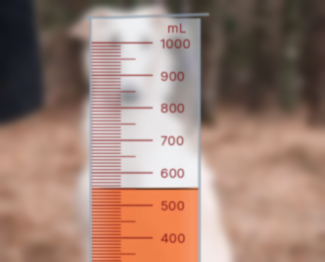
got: {"value": 550, "unit": "mL"}
